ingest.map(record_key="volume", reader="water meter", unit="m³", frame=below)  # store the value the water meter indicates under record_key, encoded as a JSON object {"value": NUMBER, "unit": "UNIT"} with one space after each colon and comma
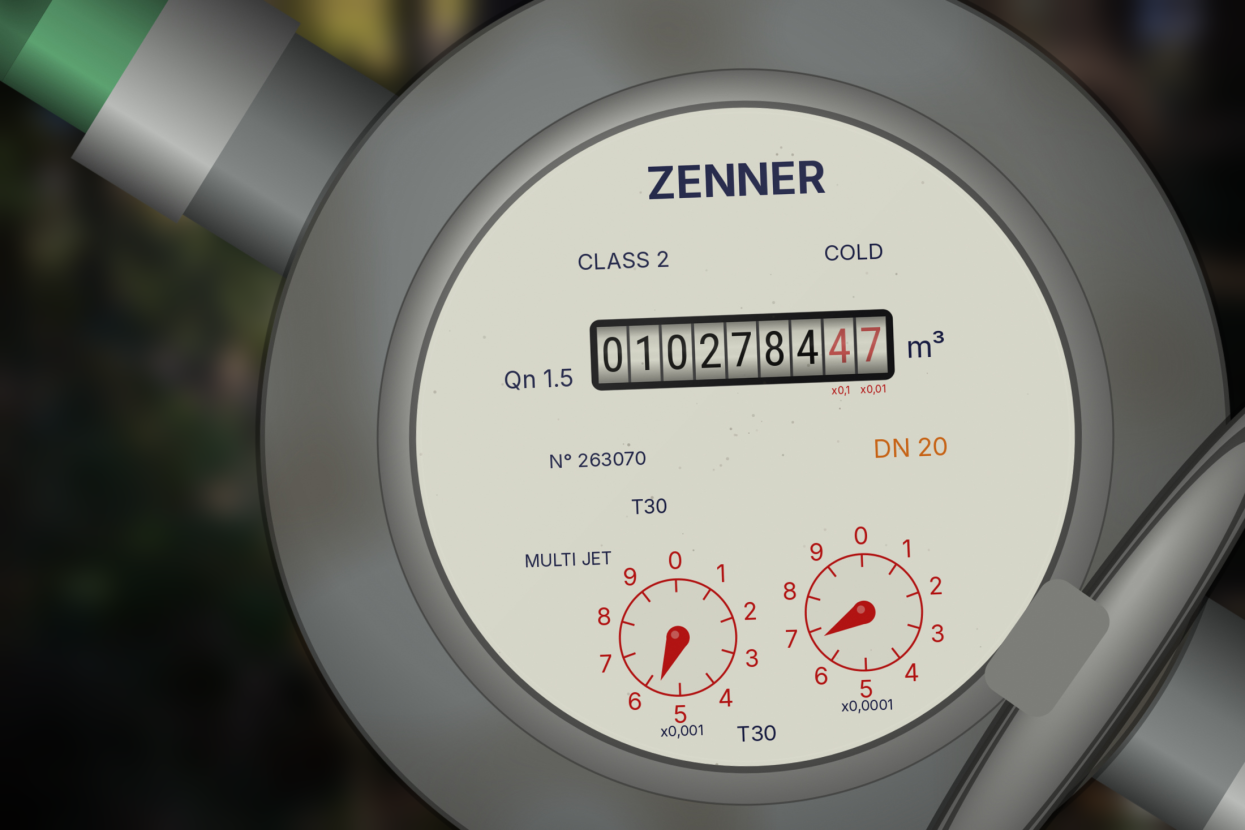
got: {"value": 102784.4756, "unit": "m³"}
